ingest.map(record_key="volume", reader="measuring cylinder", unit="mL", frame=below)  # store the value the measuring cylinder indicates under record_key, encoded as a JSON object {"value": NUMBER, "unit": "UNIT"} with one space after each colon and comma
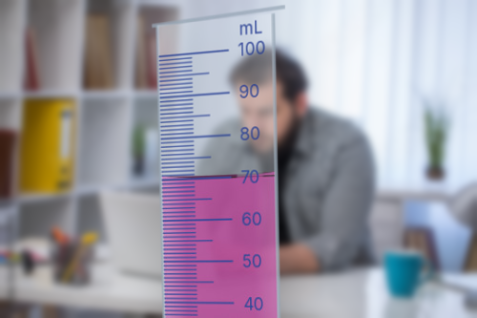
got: {"value": 70, "unit": "mL"}
